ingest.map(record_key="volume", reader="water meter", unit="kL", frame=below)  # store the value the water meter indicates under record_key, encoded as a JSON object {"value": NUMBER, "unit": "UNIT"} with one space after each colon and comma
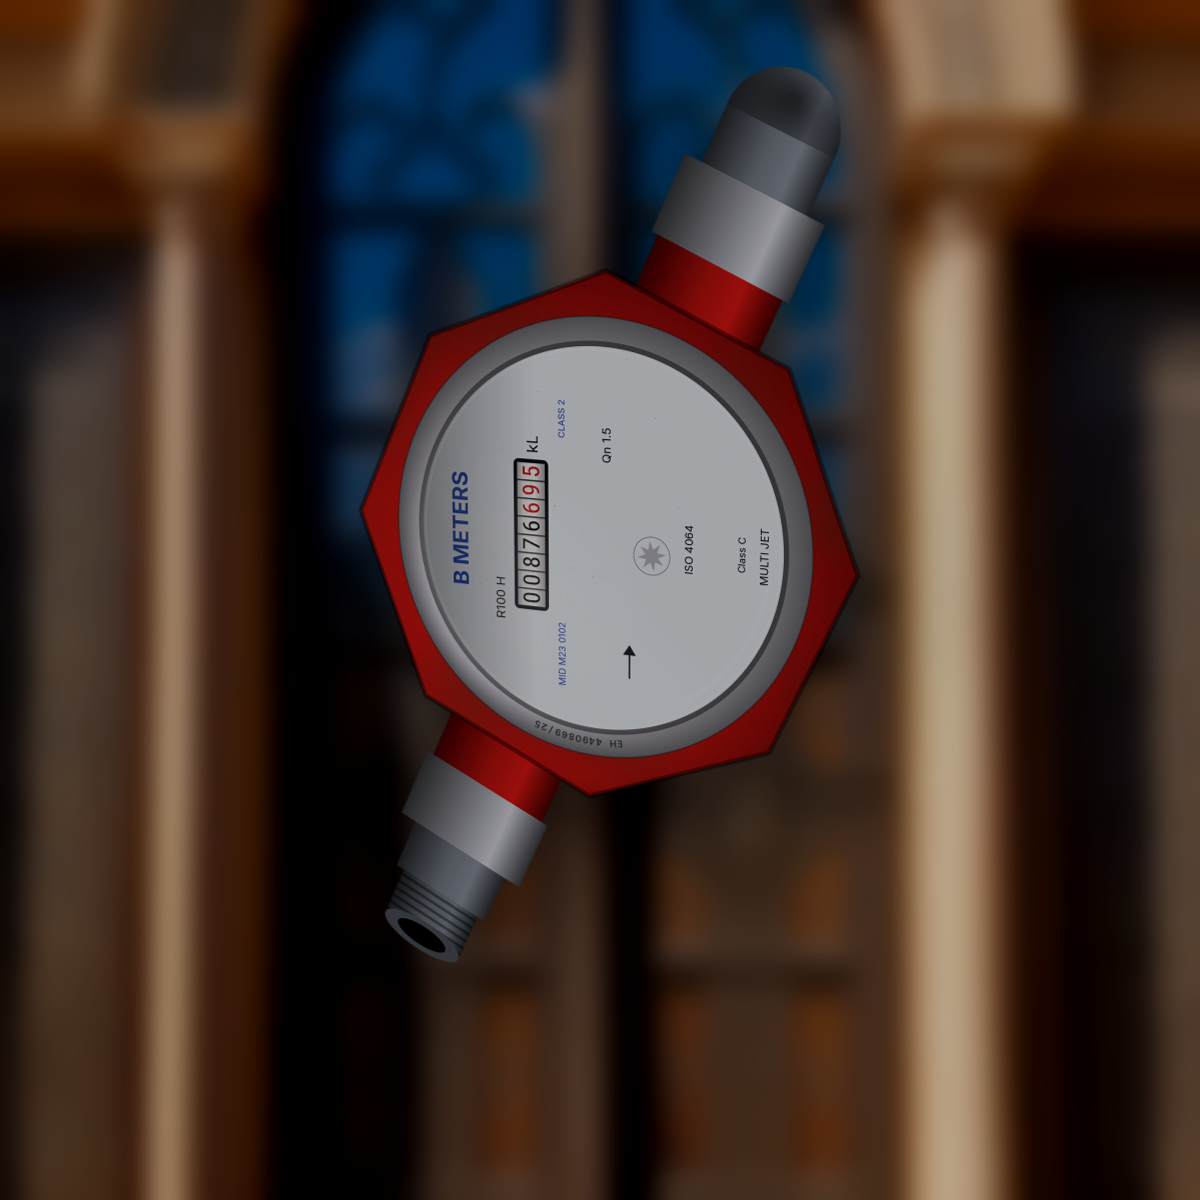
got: {"value": 876.695, "unit": "kL"}
